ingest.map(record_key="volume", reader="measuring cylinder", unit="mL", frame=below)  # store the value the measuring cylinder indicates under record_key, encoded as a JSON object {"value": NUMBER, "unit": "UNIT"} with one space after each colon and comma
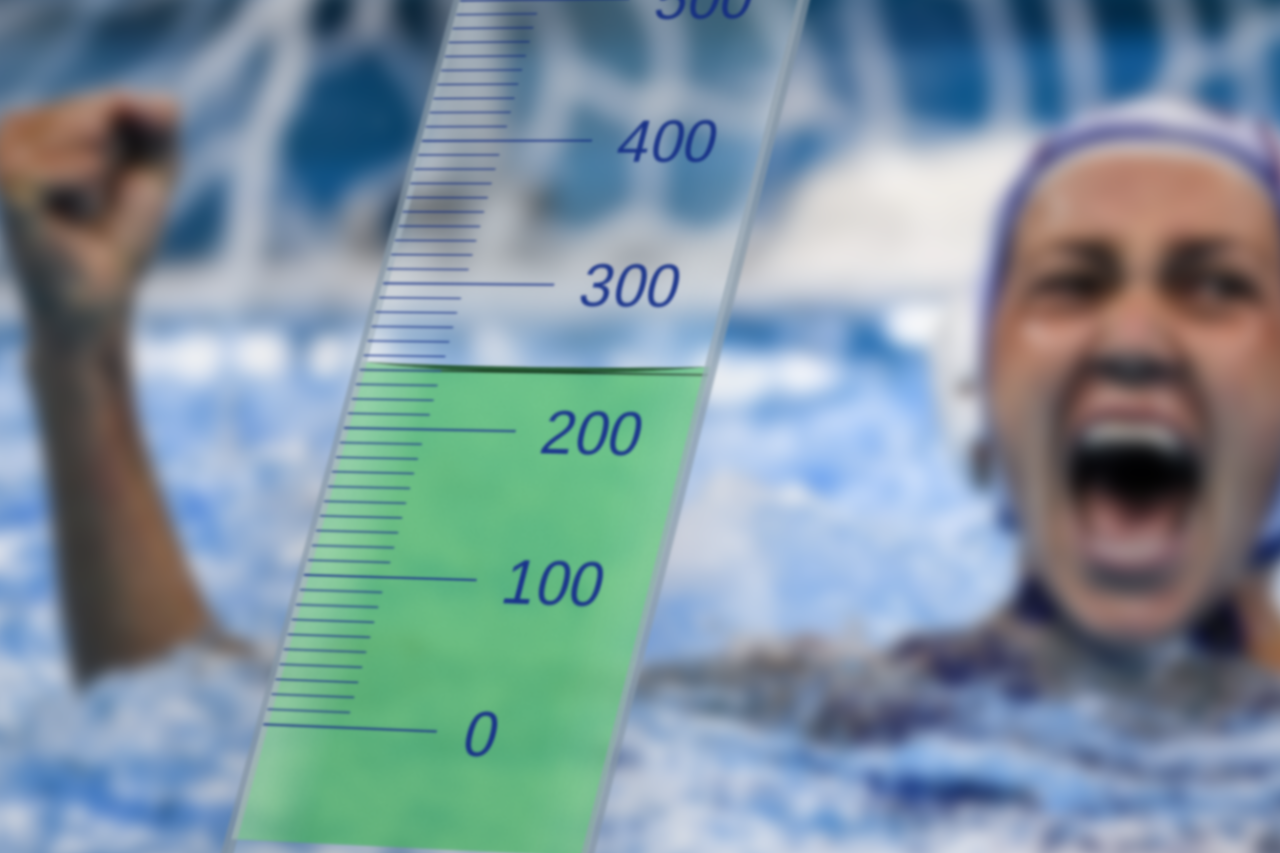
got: {"value": 240, "unit": "mL"}
